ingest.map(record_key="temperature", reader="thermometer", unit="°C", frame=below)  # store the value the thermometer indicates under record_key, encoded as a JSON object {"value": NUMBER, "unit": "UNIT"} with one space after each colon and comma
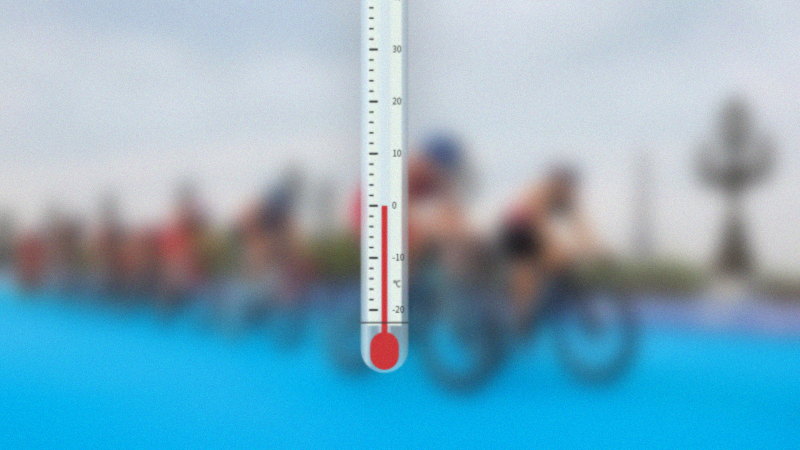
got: {"value": 0, "unit": "°C"}
